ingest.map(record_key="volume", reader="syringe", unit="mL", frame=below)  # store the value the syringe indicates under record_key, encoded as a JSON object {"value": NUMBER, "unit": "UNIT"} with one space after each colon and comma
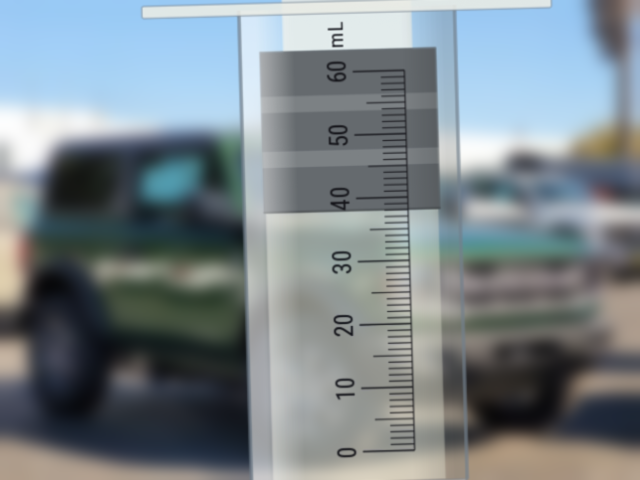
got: {"value": 38, "unit": "mL"}
